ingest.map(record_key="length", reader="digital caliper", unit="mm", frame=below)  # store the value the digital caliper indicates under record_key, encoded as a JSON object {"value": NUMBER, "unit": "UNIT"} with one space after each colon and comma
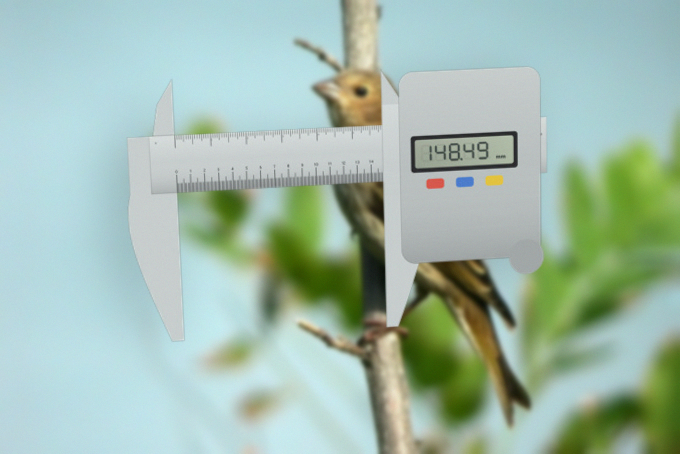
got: {"value": 148.49, "unit": "mm"}
